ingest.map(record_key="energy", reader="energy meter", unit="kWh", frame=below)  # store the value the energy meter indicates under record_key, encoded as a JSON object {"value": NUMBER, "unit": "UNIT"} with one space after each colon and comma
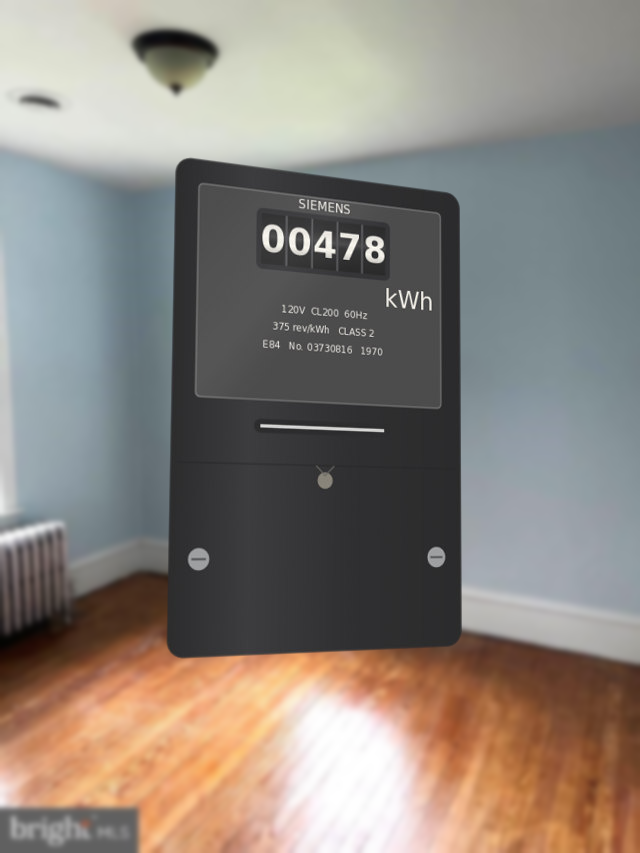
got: {"value": 478, "unit": "kWh"}
